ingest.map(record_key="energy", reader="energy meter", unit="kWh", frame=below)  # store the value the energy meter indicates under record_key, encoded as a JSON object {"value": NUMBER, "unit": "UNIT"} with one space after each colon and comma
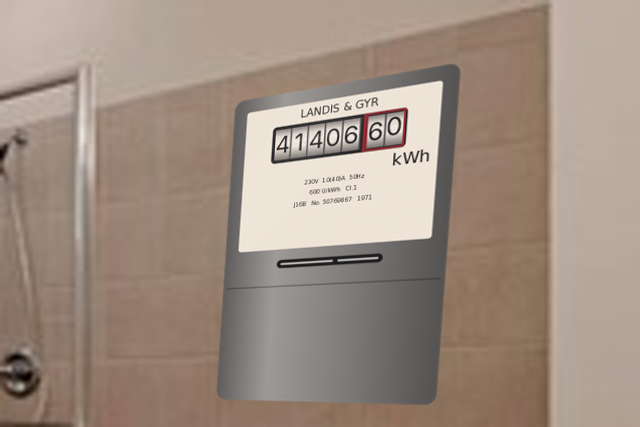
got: {"value": 41406.60, "unit": "kWh"}
